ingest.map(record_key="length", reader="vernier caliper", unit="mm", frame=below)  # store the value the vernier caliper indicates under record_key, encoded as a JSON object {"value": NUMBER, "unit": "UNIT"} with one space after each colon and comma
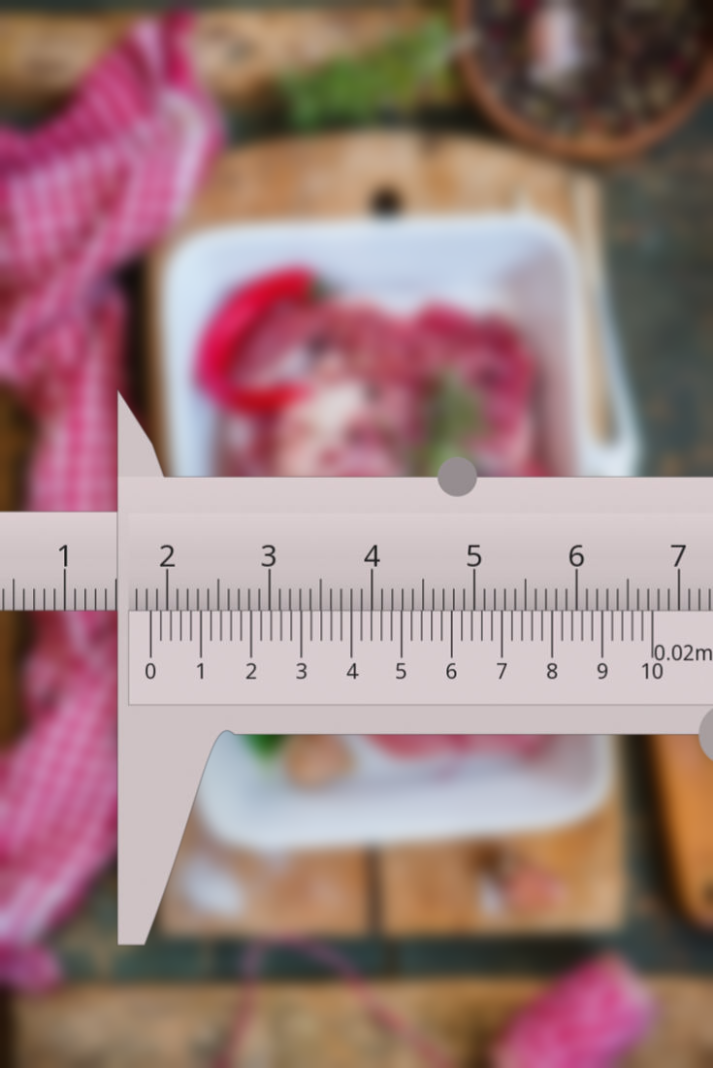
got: {"value": 18.4, "unit": "mm"}
